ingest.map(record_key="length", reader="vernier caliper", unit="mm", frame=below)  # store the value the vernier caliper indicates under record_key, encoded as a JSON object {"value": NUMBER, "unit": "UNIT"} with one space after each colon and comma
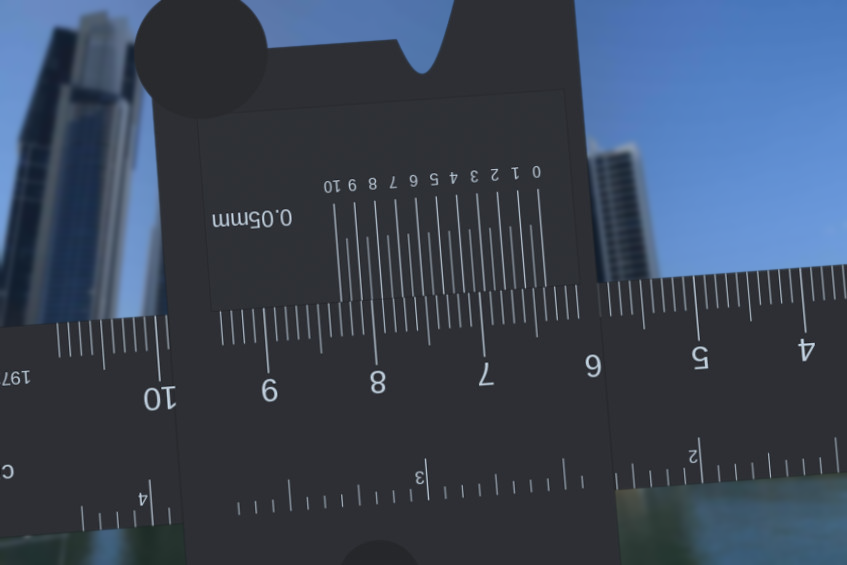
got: {"value": 63.8, "unit": "mm"}
